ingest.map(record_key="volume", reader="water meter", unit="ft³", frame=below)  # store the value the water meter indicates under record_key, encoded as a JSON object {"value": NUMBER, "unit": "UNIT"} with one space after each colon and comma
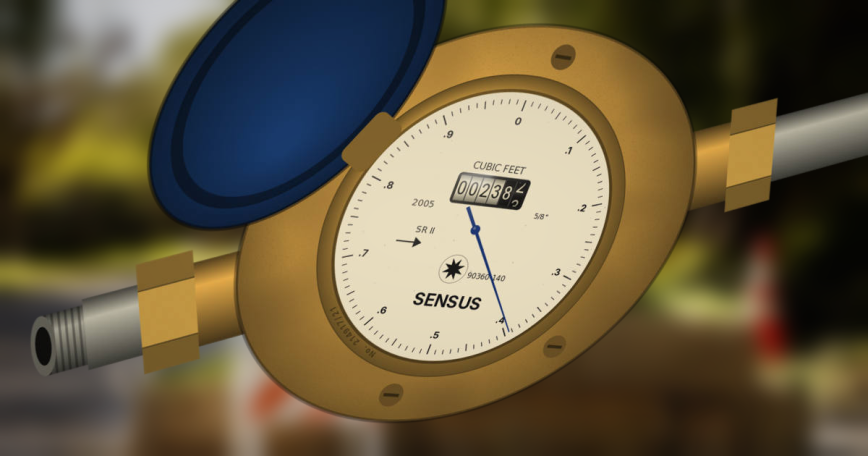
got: {"value": 2382.39, "unit": "ft³"}
